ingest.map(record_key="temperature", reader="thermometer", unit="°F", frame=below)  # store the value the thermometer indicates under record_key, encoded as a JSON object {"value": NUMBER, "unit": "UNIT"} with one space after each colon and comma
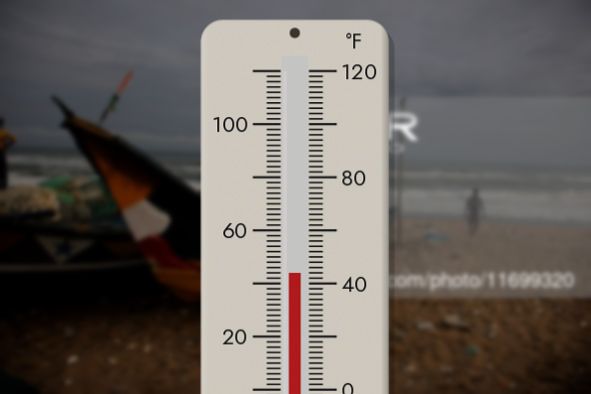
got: {"value": 44, "unit": "°F"}
